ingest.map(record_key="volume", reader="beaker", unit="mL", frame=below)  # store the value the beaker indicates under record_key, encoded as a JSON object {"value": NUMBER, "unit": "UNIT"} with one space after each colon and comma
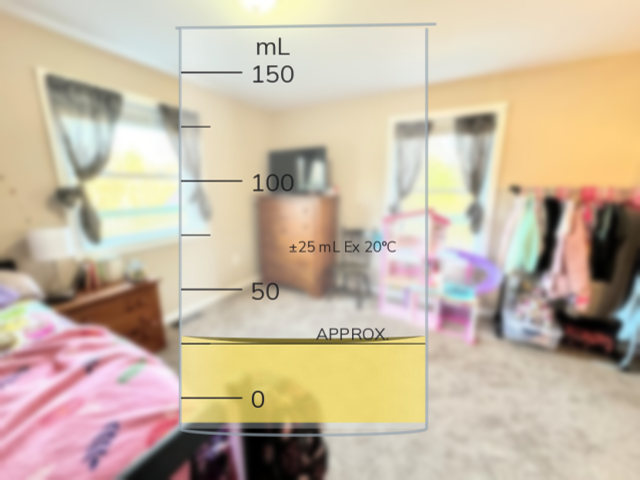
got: {"value": 25, "unit": "mL"}
